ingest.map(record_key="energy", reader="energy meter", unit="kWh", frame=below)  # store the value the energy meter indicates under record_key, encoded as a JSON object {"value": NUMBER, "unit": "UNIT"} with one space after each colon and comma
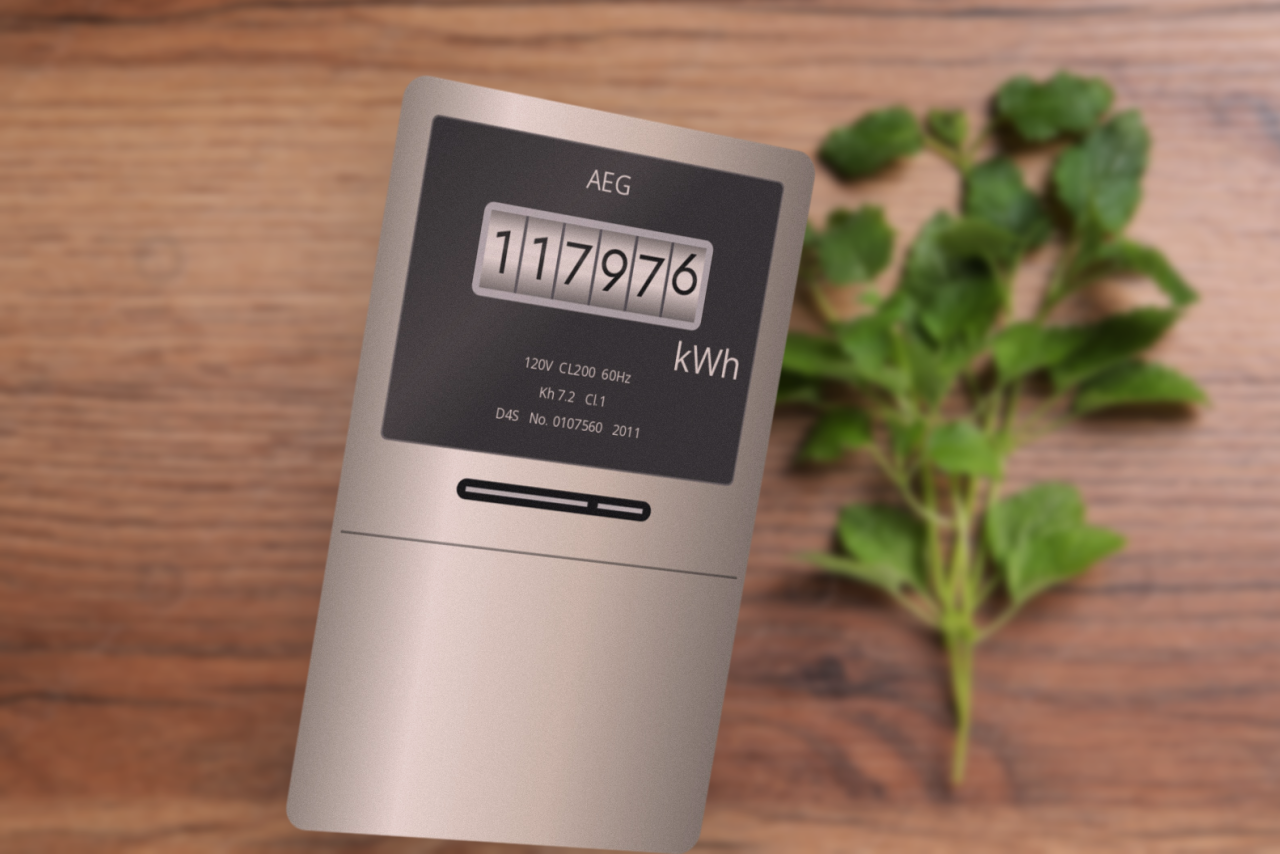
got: {"value": 117976, "unit": "kWh"}
